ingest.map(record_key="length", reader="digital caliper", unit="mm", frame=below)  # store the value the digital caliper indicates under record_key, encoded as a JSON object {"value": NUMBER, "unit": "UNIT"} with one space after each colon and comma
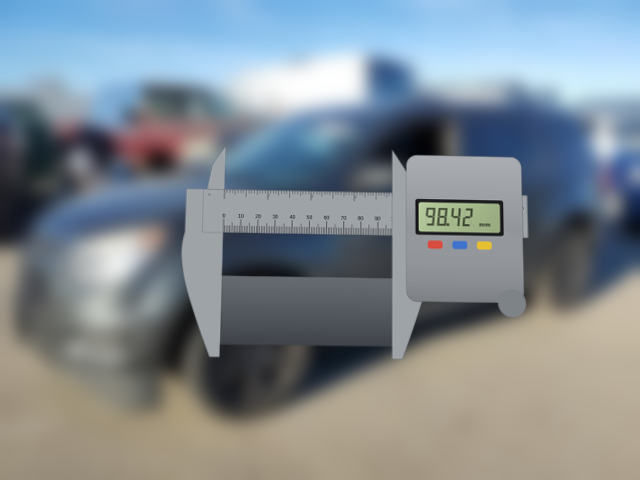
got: {"value": 98.42, "unit": "mm"}
